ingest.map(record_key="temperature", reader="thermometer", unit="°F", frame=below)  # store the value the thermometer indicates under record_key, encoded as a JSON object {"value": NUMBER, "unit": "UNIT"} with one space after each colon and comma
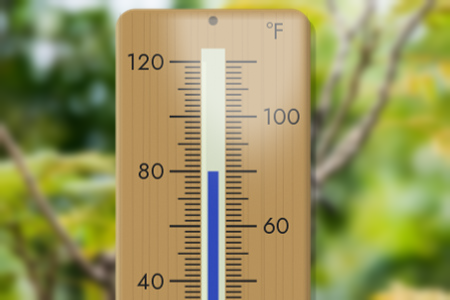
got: {"value": 80, "unit": "°F"}
